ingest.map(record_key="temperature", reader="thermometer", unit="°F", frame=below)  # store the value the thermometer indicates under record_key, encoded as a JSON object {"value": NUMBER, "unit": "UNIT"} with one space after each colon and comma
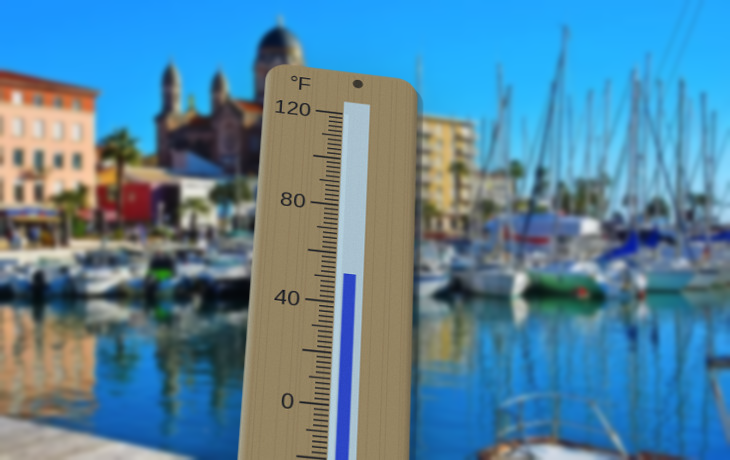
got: {"value": 52, "unit": "°F"}
